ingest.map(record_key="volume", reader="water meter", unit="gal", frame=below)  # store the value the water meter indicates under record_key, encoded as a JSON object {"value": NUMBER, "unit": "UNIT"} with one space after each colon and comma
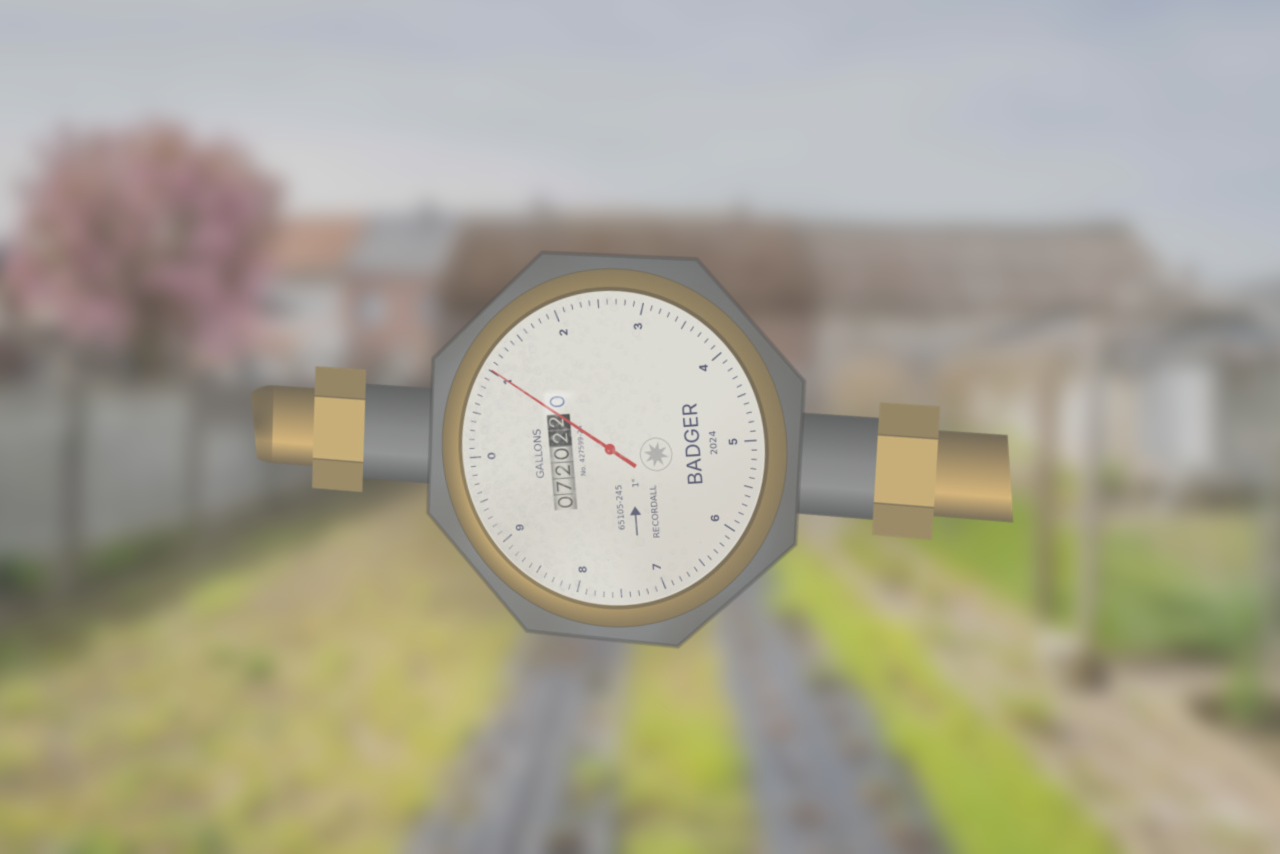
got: {"value": 720221.0, "unit": "gal"}
